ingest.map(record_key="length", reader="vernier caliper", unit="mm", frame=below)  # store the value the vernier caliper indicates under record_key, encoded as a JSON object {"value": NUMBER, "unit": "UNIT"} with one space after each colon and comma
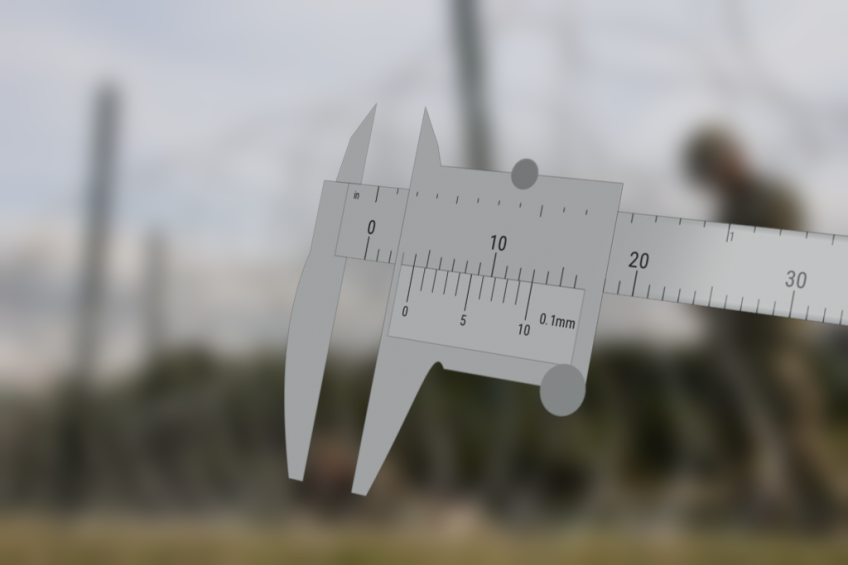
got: {"value": 4.0, "unit": "mm"}
